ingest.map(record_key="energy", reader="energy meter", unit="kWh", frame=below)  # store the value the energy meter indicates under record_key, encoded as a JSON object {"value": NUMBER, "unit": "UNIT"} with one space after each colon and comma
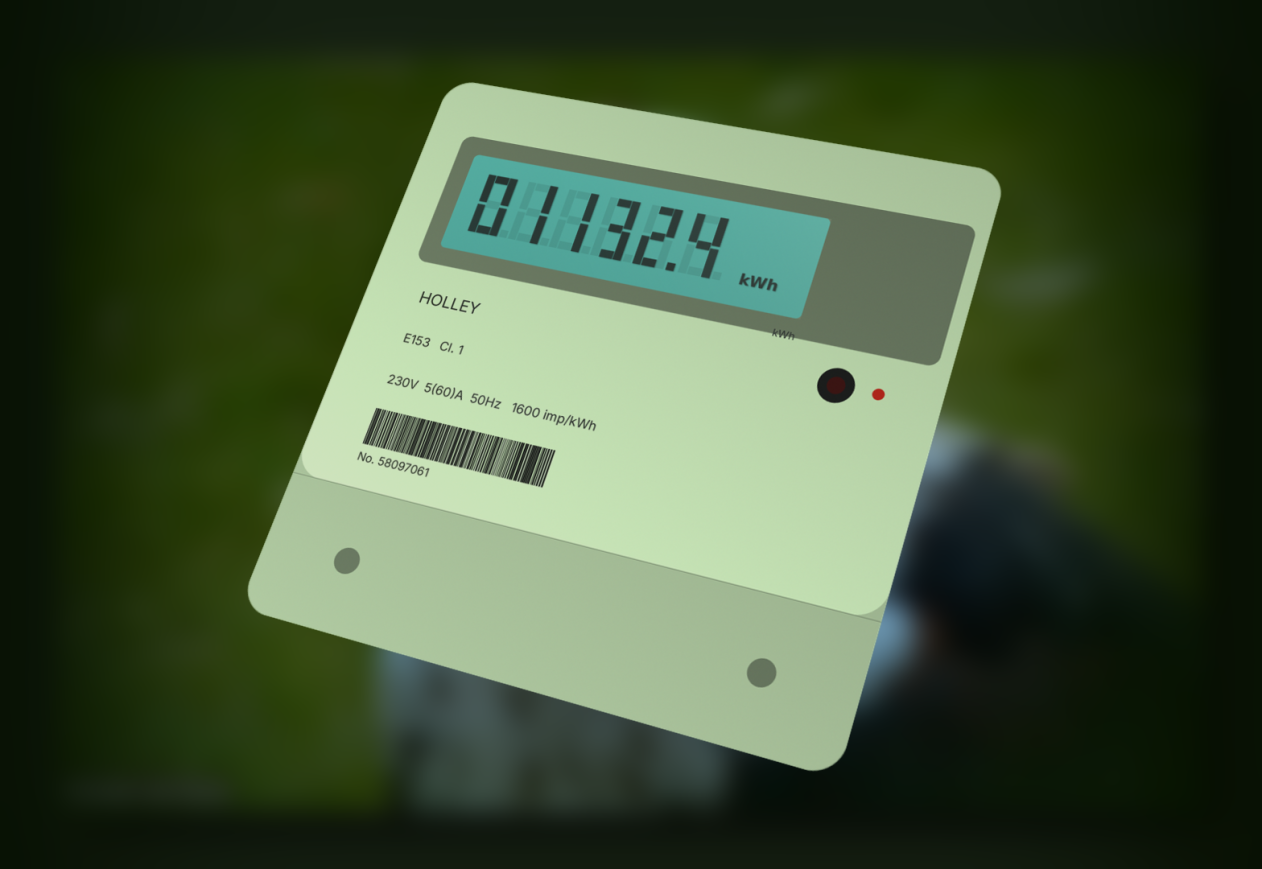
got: {"value": 1132.4, "unit": "kWh"}
